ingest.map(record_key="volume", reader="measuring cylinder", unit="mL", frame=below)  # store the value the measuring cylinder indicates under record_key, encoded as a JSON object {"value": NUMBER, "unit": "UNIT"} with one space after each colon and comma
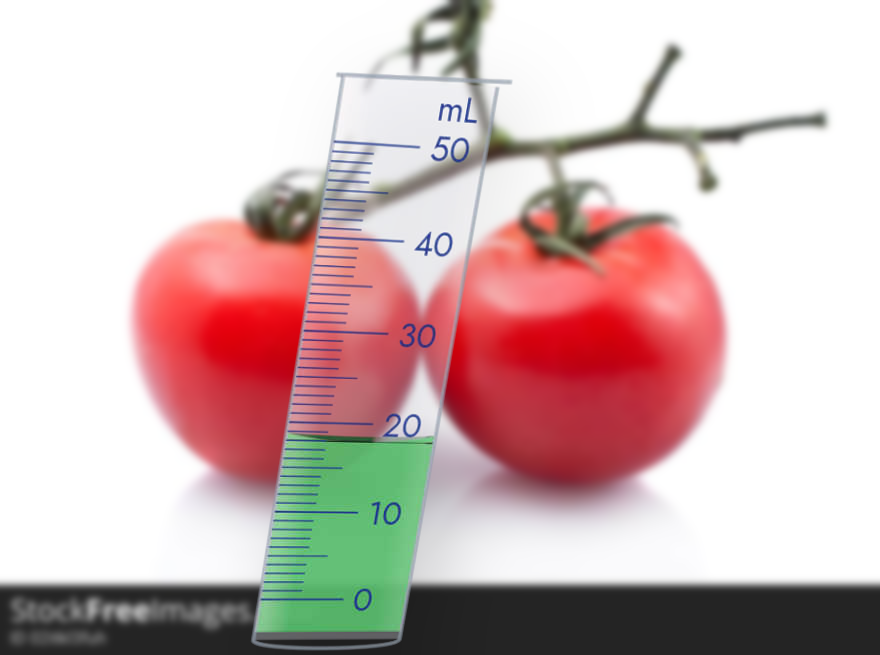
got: {"value": 18, "unit": "mL"}
